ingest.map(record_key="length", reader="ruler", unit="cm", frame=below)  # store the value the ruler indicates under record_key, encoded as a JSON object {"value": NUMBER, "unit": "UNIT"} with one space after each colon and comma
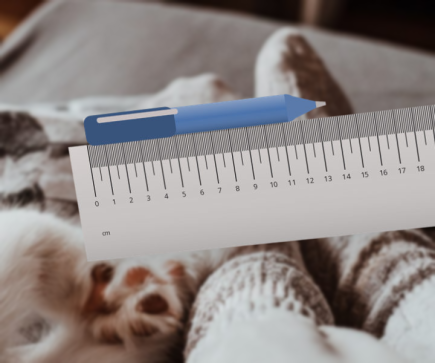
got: {"value": 13.5, "unit": "cm"}
